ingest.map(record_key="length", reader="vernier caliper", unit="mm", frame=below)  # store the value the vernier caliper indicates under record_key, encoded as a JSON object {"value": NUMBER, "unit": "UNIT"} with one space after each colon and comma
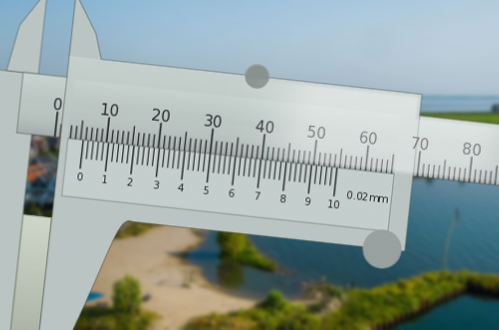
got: {"value": 5.5, "unit": "mm"}
